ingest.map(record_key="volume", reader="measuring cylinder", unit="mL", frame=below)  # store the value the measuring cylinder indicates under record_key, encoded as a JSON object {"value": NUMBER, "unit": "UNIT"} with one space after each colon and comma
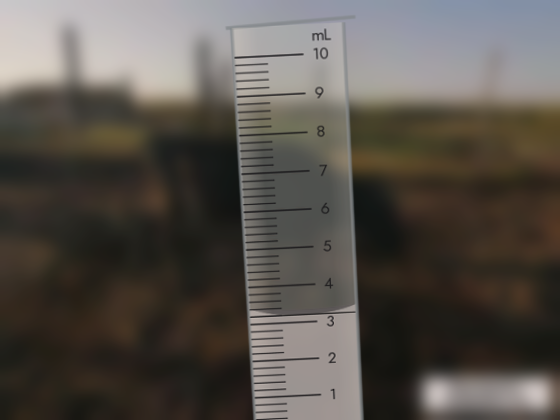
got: {"value": 3.2, "unit": "mL"}
